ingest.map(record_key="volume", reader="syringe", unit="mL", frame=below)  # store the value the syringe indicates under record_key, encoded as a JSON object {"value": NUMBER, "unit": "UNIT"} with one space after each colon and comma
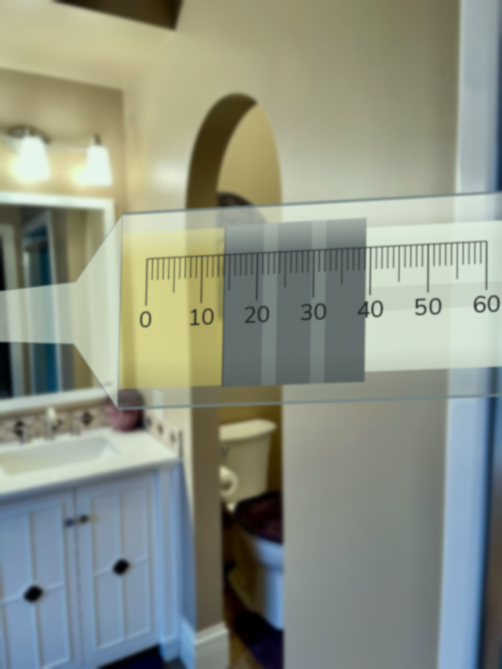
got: {"value": 14, "unit": "mL"}
